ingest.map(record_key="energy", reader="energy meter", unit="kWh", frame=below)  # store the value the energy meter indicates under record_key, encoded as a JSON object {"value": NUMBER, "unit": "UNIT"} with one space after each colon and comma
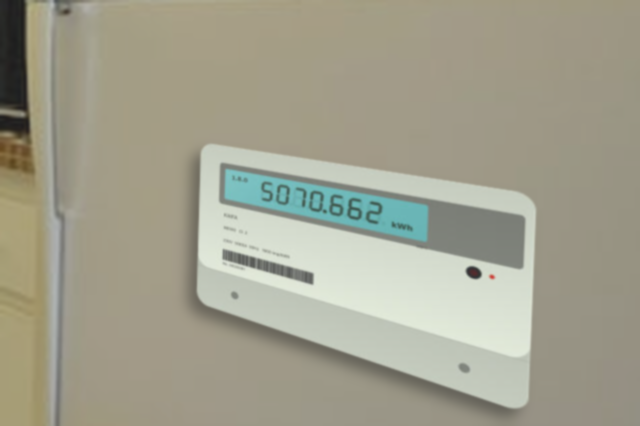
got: {"value": 5070.662, "unit": "kWh"}
